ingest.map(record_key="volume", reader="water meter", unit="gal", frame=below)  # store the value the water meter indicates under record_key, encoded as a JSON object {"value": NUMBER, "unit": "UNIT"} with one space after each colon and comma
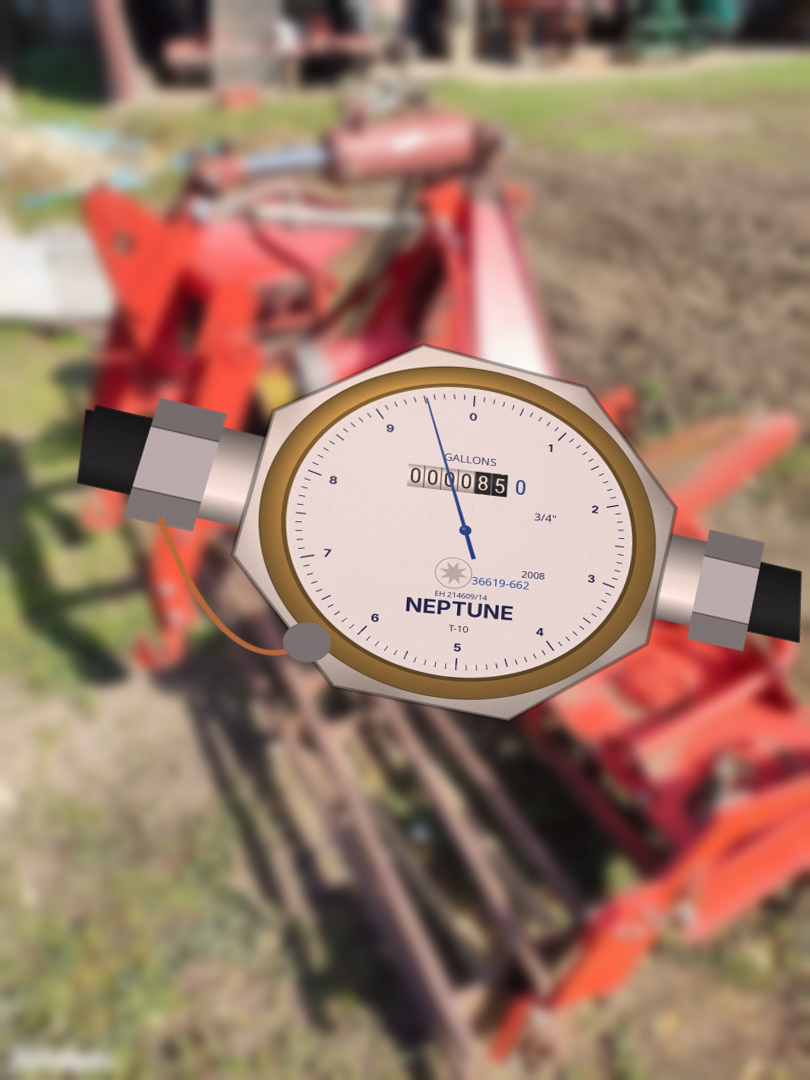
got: {"value": 849.5, "unit": "gal"}
